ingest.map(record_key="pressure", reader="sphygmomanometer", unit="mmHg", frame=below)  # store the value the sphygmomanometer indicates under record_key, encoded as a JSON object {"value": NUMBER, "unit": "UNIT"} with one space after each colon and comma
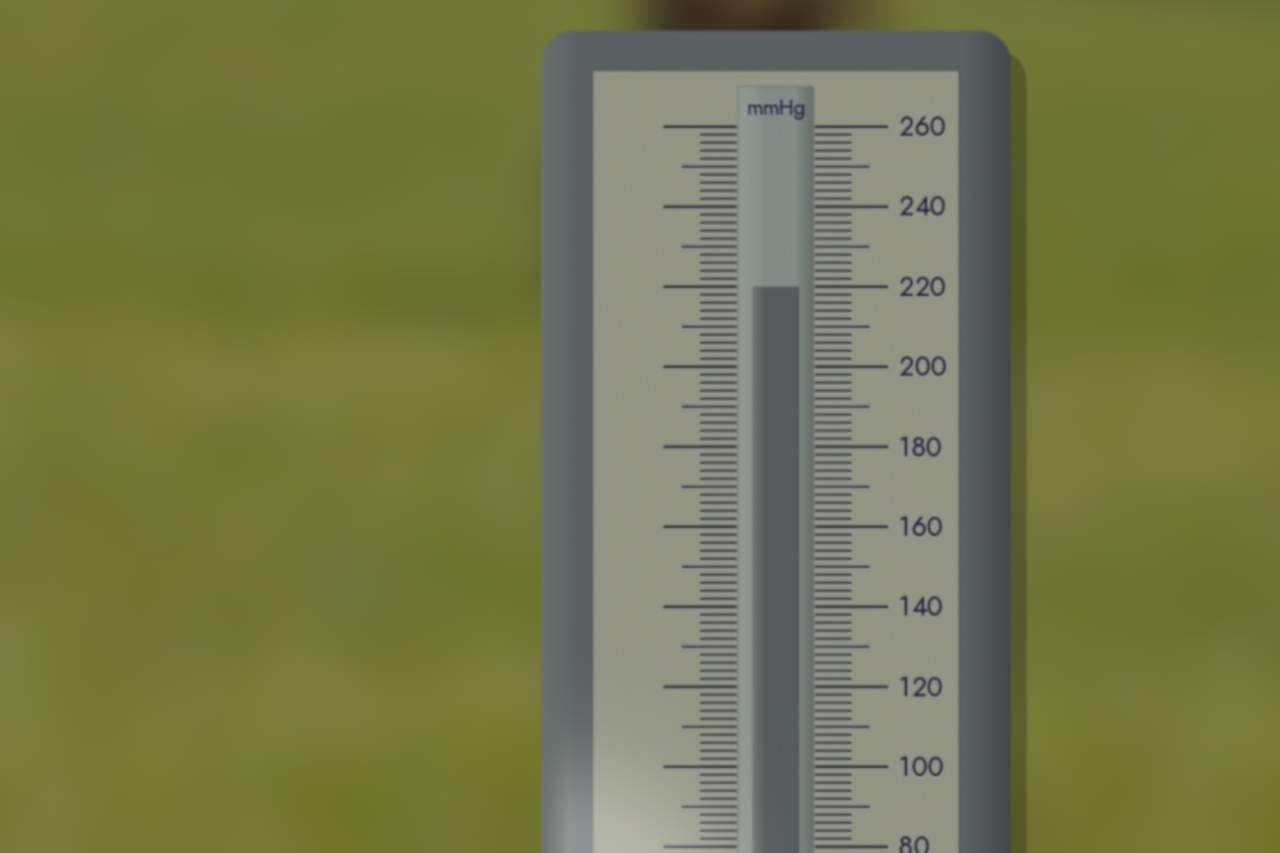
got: {"value": 220, "unit": "mmHg"}
